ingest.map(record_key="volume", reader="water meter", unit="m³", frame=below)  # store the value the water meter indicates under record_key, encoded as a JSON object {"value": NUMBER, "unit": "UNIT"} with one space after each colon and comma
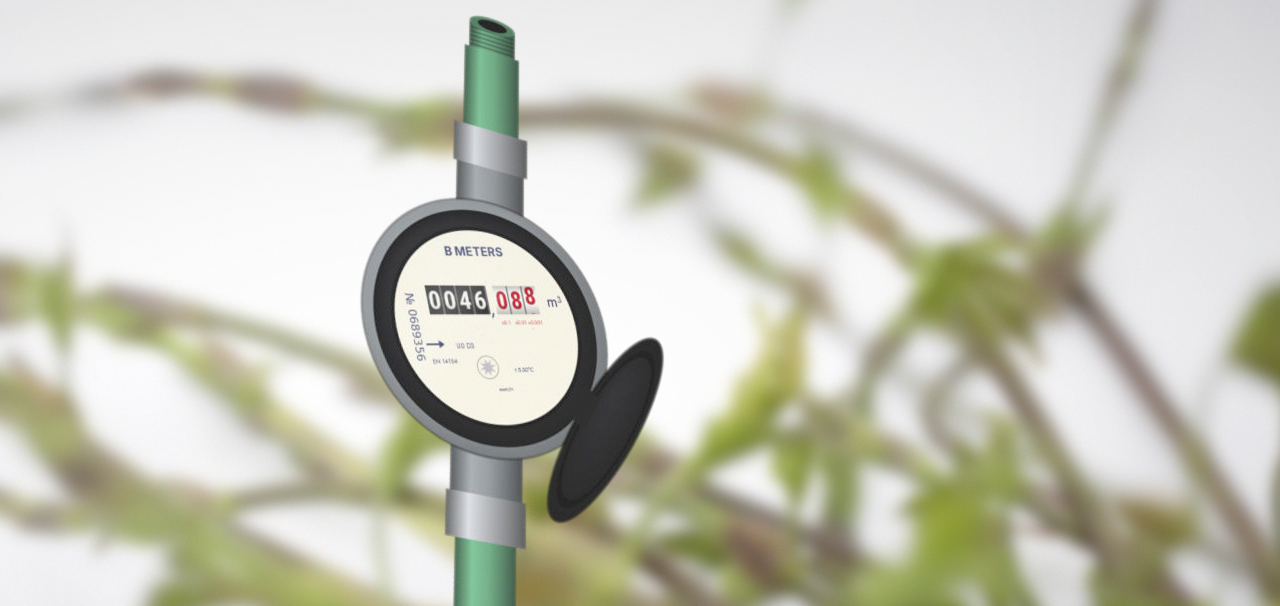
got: {"value": 46.088, "unit": "m³"}
